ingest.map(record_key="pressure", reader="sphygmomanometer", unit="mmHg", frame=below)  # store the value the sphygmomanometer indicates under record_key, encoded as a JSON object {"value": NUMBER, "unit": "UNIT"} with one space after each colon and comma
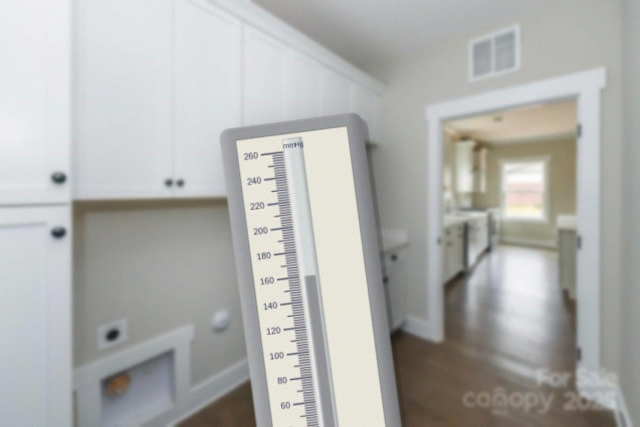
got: {"value": 160, "unit": "mmHg"}
